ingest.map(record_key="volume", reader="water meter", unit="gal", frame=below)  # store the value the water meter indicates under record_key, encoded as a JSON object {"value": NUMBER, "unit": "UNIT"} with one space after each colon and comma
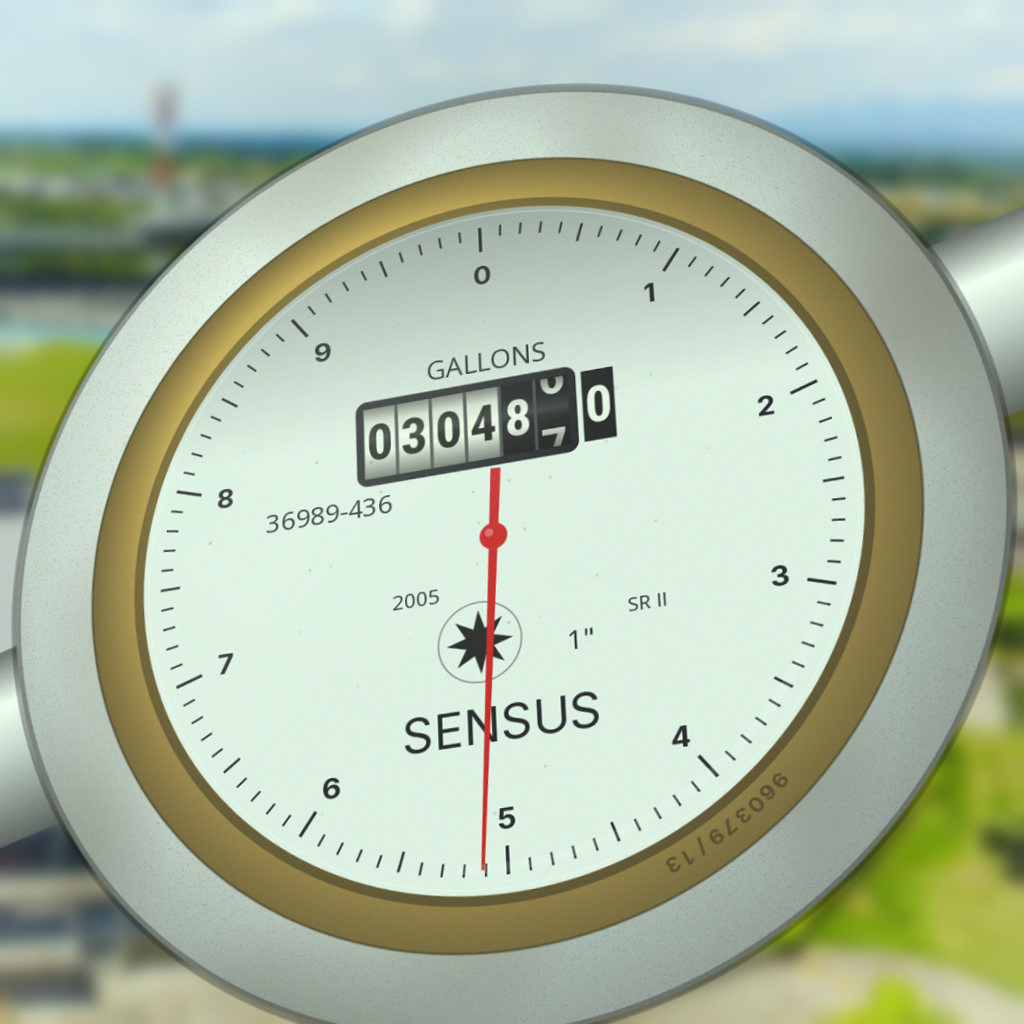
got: {"value": 304865.1, "unit": "gal"}
